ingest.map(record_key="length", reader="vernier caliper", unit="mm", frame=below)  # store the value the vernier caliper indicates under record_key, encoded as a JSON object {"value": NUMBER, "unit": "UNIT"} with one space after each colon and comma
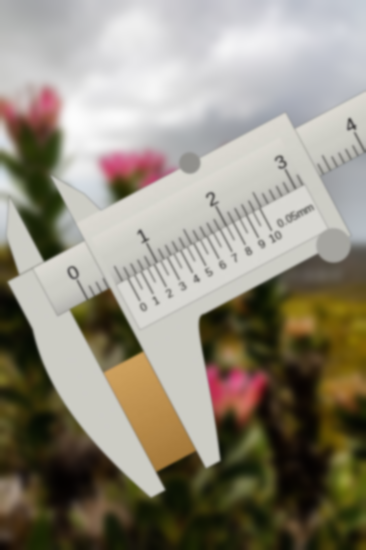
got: {"value": 5.8, "unit": "mm"}
